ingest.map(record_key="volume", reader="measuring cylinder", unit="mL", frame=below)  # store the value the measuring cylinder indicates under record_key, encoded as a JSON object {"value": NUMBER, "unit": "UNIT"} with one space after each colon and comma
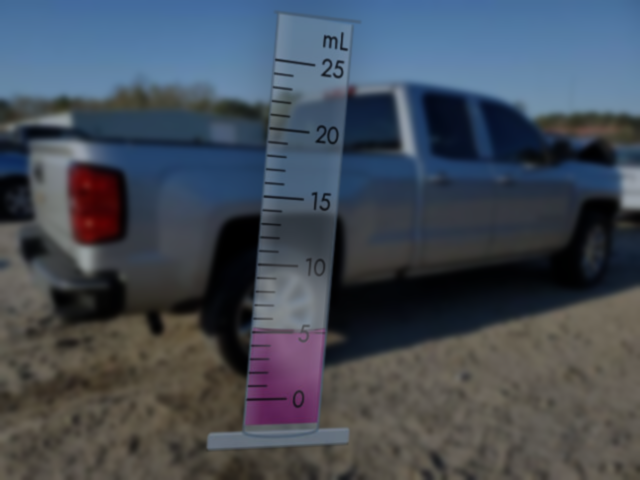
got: {"value": 5, "unit": "mL"}
